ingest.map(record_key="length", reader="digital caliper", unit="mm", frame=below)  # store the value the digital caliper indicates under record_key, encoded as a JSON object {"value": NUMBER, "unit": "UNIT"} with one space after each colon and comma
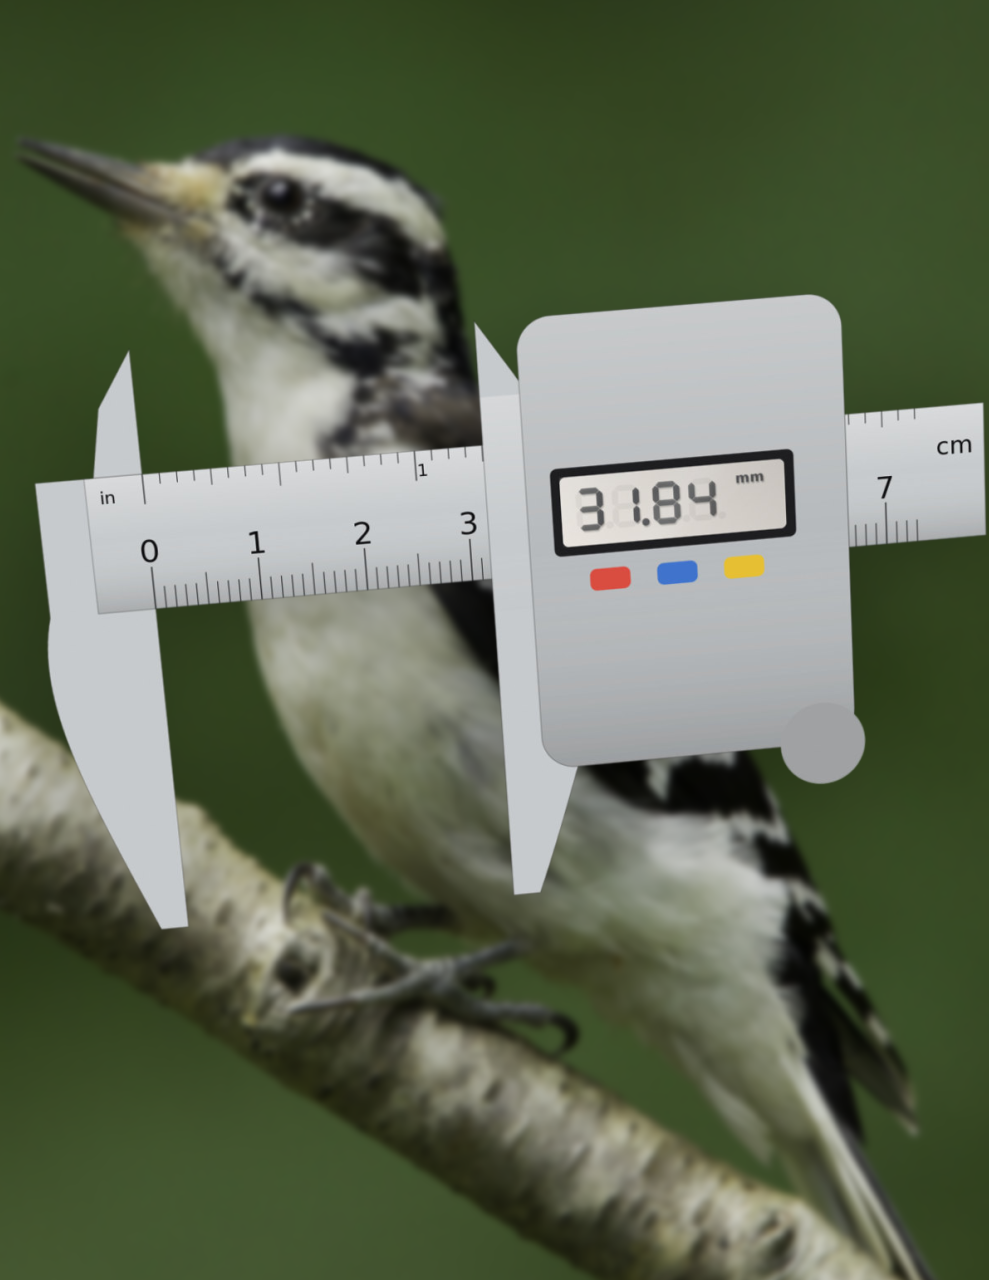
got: {"value": 31.84, "unit": "mm"}
